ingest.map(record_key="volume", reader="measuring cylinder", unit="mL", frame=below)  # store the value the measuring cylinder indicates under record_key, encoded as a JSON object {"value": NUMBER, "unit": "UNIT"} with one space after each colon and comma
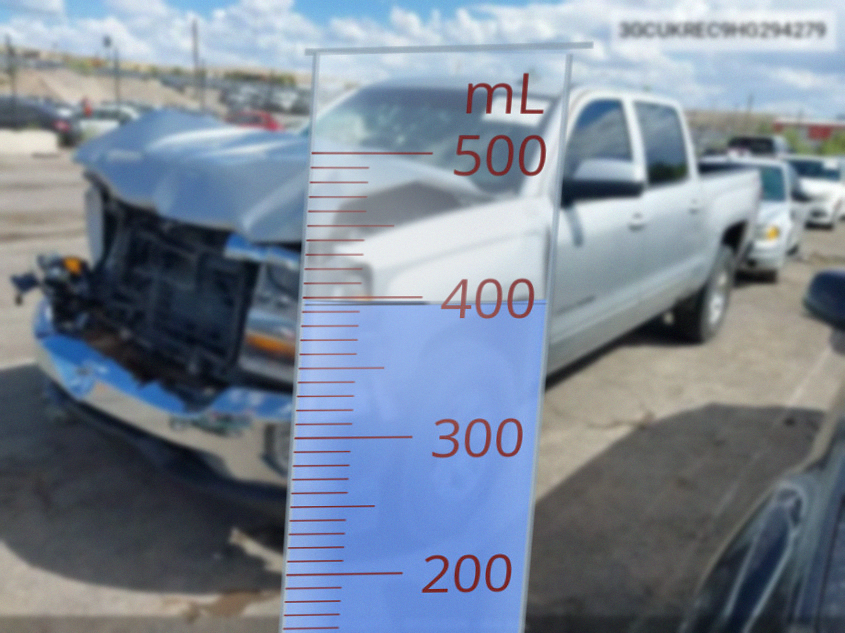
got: {"value": 395, "unit": "mL"}
